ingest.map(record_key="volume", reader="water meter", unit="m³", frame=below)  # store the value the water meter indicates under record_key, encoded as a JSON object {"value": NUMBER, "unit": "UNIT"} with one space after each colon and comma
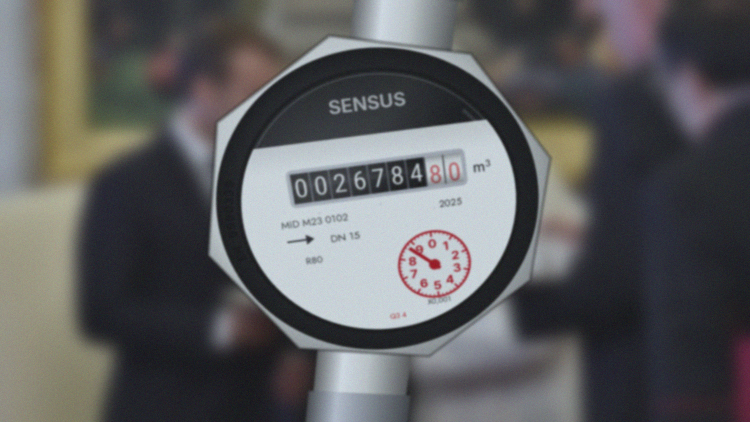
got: {"value": 26784.798, "unit": "m³"}
